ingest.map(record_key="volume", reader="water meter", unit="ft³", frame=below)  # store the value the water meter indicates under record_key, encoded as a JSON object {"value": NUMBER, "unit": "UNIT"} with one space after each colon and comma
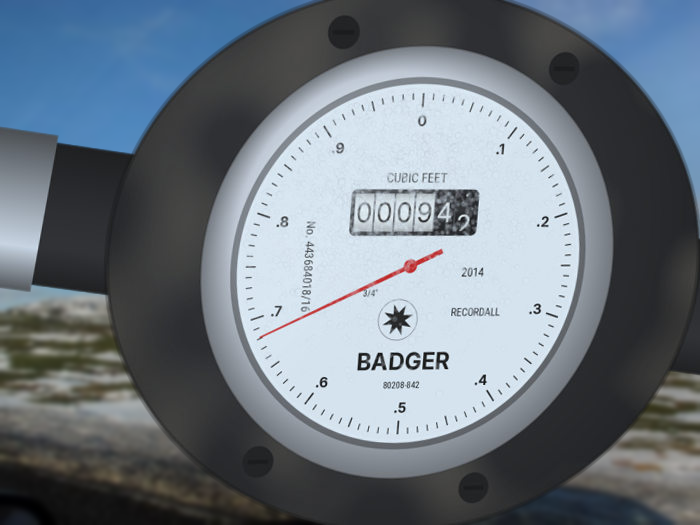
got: {"value": 941.68, "unit": "ft³"}
